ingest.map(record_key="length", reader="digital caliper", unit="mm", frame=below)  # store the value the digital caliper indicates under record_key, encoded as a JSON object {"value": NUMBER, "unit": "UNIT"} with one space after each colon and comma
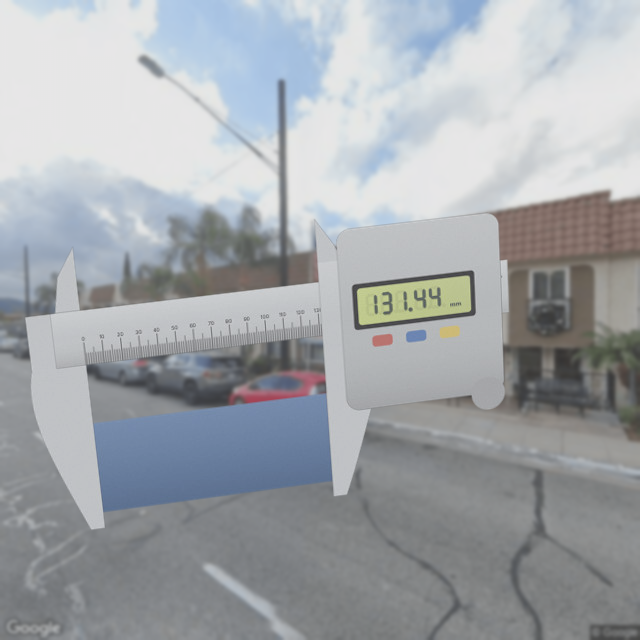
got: {"value": 131.44, "unit": "mm"}
